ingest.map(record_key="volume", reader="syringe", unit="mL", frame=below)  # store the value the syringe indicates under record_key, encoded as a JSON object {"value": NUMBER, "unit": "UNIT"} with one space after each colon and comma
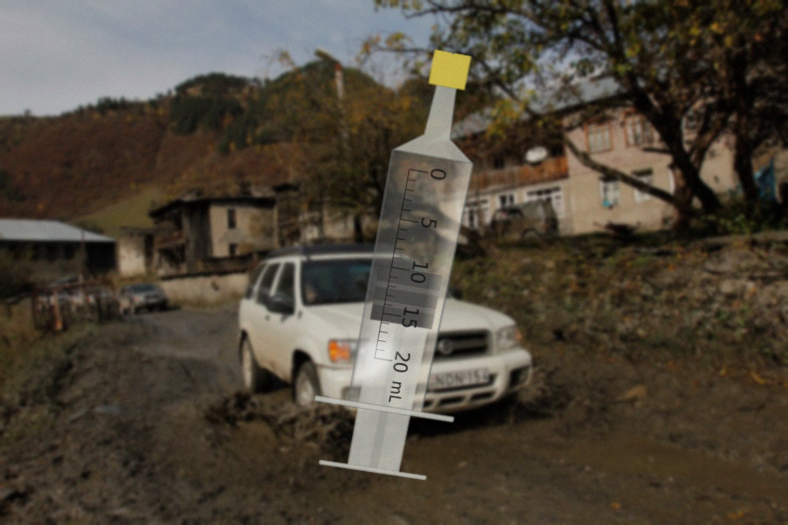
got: {"value": 10, "unit": "mL"}
